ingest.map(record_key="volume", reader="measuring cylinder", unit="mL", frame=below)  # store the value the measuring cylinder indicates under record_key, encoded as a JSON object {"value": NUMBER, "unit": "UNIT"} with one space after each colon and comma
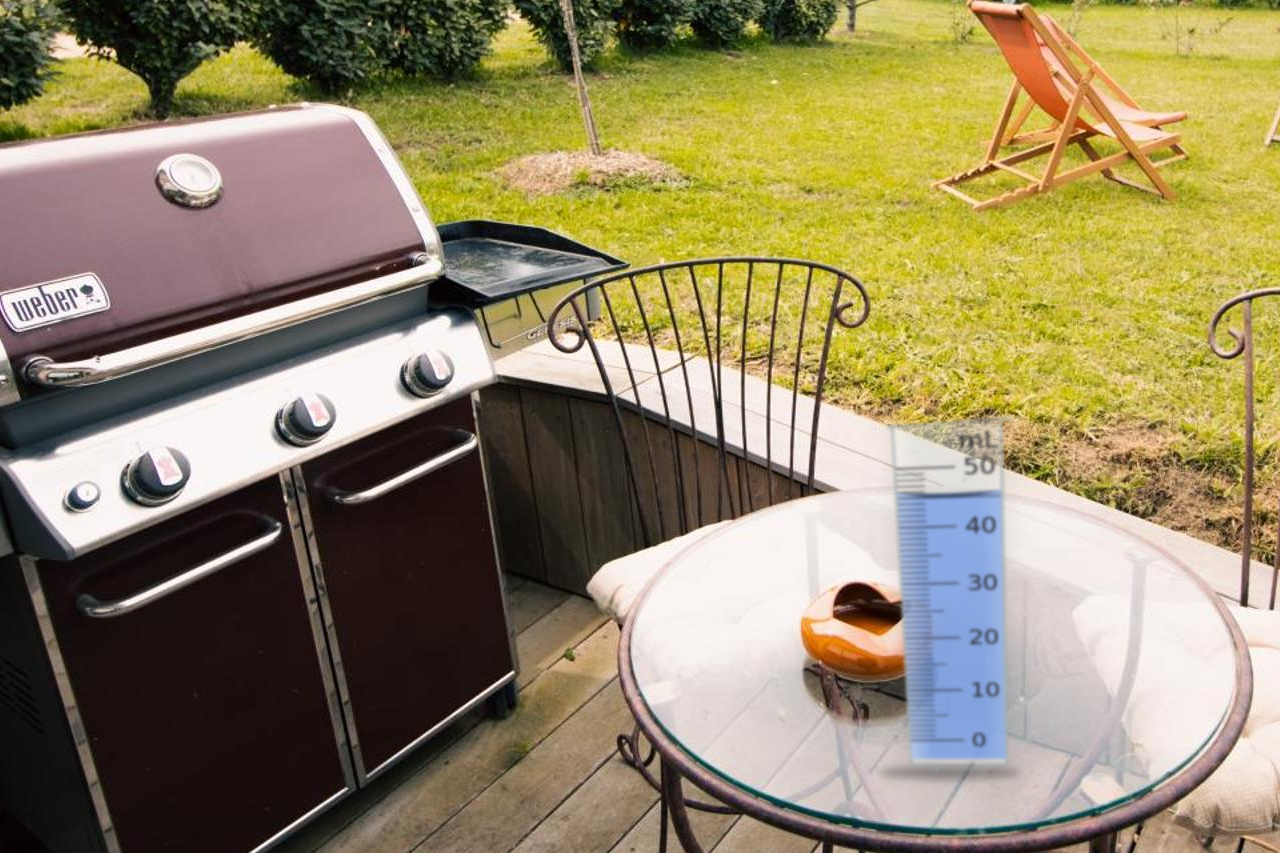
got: {"value": 45, "unit": "mL"}
